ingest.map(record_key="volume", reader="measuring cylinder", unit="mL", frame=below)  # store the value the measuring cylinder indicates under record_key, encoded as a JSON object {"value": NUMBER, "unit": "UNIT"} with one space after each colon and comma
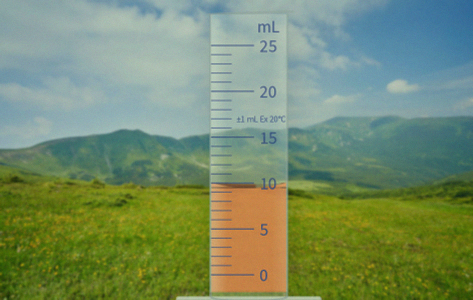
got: {"value": 9.5, "unit": "mL"}
